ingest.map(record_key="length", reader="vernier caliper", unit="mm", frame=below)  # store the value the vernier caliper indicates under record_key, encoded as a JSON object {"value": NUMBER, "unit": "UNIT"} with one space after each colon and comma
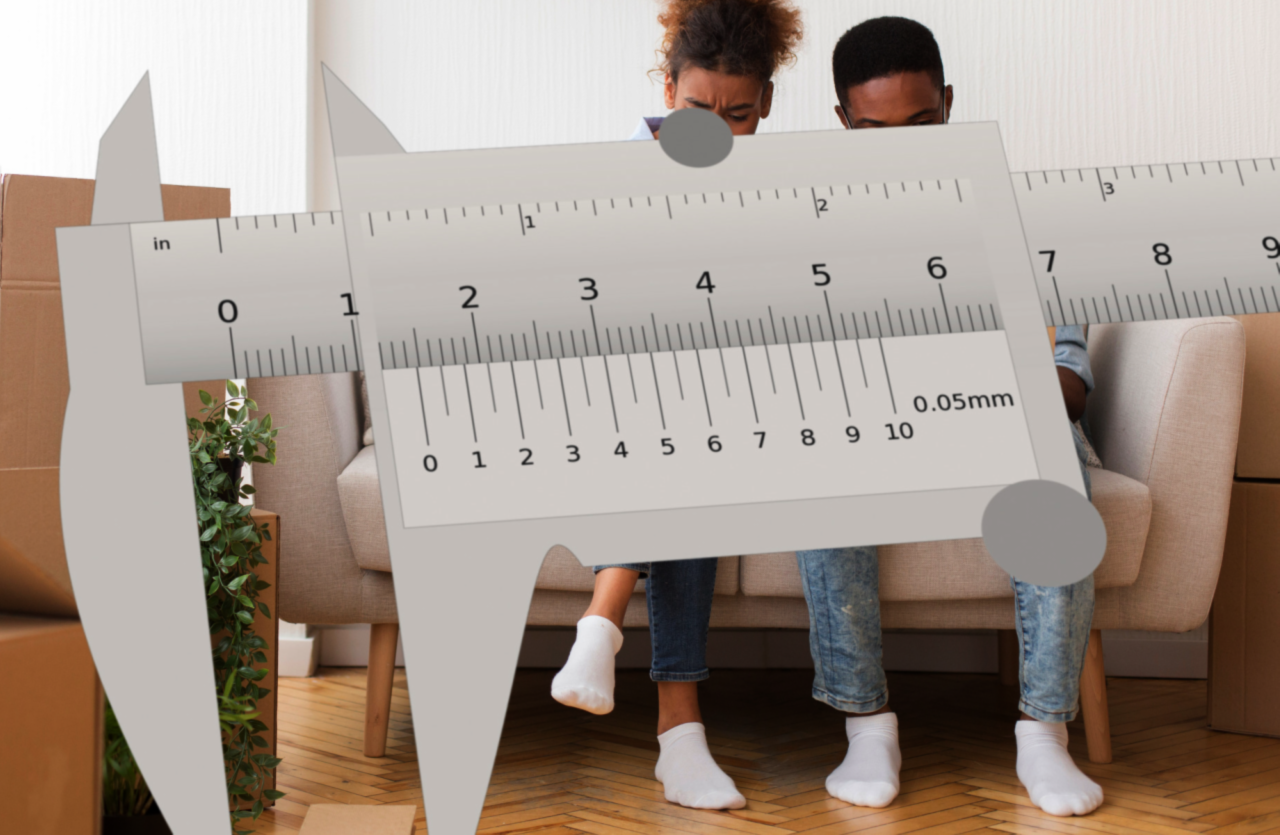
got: {"value": 14.8, "unit": "mm"}
